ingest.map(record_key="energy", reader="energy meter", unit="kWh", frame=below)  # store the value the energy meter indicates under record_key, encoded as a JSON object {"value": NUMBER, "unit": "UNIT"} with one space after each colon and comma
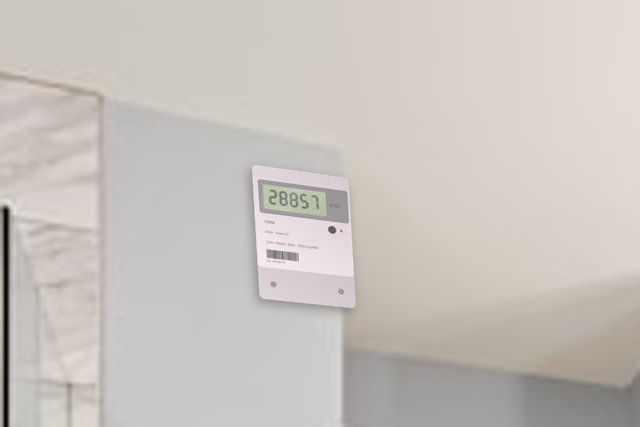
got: {"value": 28857, "unit": "kWh"}
